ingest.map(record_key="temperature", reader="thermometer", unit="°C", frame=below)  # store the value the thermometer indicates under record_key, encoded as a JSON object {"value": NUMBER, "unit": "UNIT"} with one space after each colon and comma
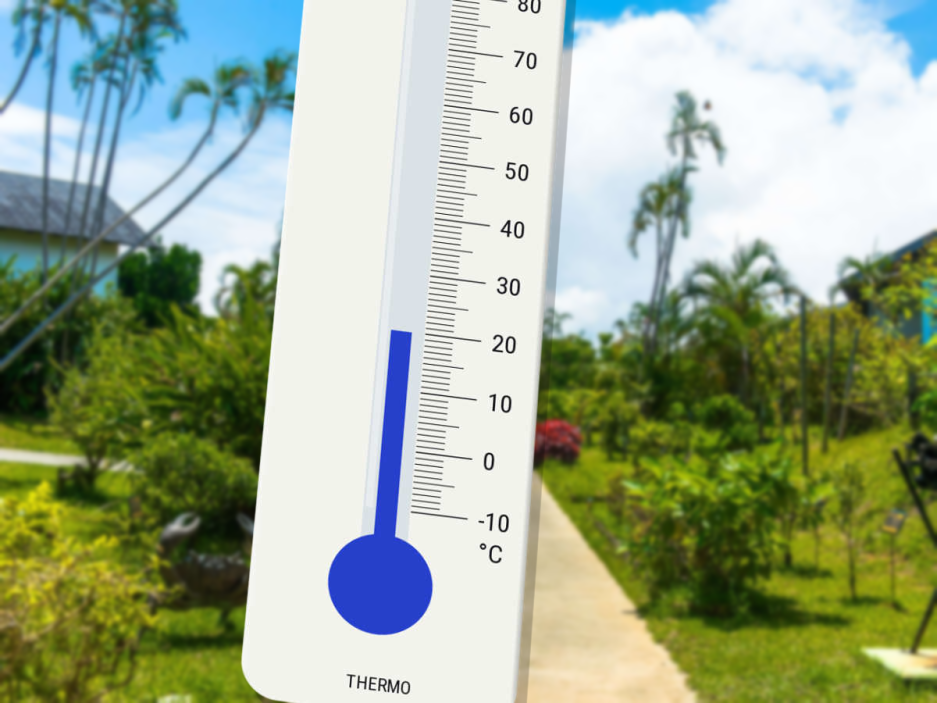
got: {"value": 20, "unit": "°C"}
